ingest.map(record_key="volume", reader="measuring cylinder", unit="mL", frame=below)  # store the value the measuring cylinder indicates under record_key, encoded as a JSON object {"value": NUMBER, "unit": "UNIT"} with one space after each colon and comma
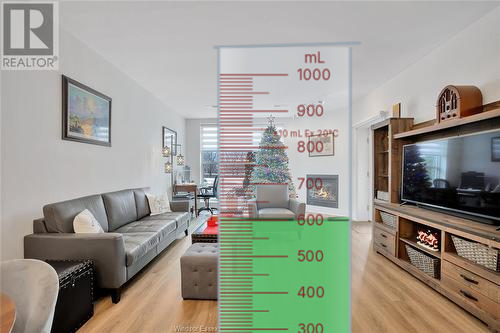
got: {"value": 600, "unit": "mL"}
